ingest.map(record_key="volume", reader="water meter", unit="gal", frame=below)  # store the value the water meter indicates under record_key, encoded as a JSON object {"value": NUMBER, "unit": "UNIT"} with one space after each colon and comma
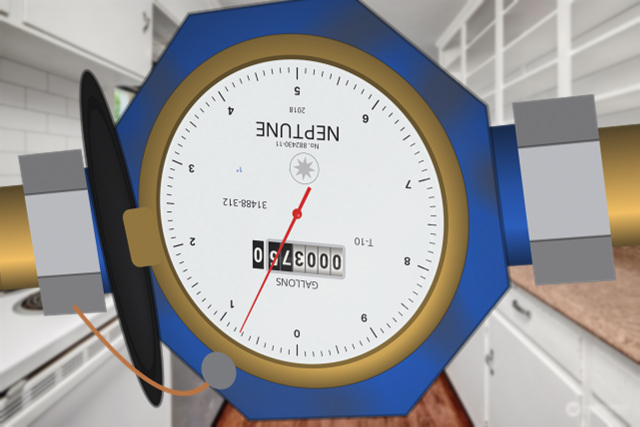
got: {"value": 3750.7, "unit": "gal"}
